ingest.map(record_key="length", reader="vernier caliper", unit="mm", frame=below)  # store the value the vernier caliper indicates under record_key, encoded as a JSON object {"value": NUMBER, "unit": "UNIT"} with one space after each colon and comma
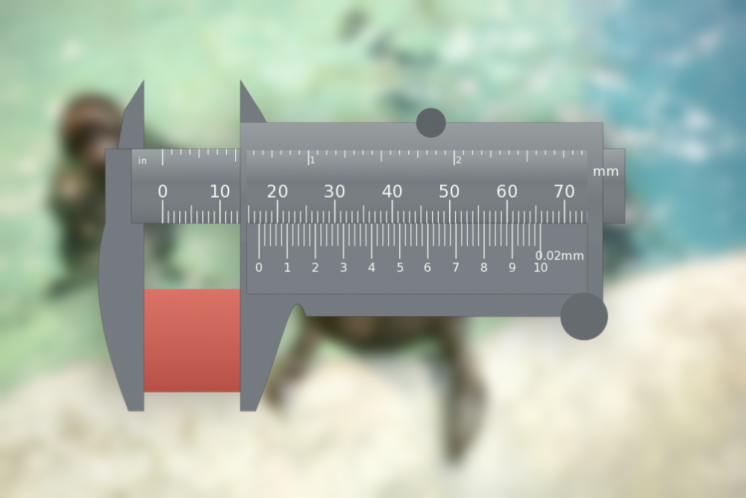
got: {"value": 16.8, "unit": "mm"}
